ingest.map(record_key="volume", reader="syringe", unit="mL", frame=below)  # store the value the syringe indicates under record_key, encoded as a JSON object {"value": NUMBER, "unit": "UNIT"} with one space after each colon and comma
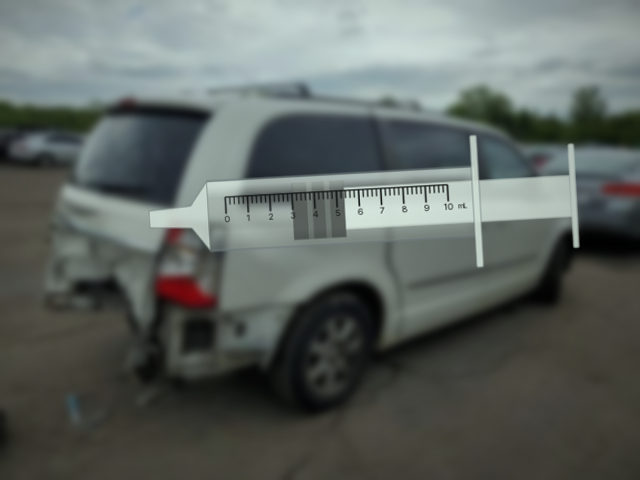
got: {"value": 3, "unit": "mL"}
